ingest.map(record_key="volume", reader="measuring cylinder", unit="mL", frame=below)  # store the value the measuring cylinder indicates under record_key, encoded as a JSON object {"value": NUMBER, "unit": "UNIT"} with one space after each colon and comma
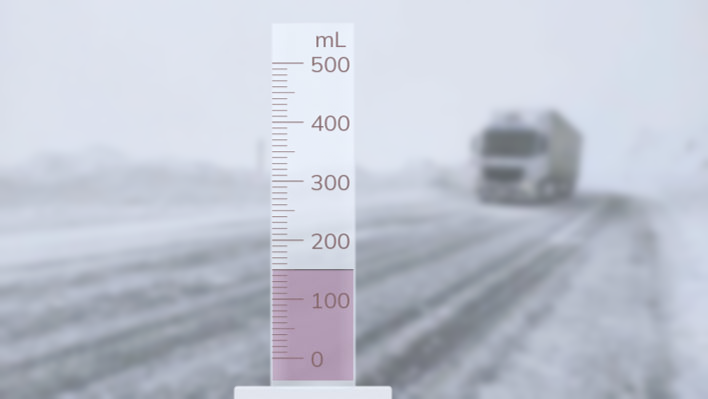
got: {"value": 150, "unit": "mL"}
